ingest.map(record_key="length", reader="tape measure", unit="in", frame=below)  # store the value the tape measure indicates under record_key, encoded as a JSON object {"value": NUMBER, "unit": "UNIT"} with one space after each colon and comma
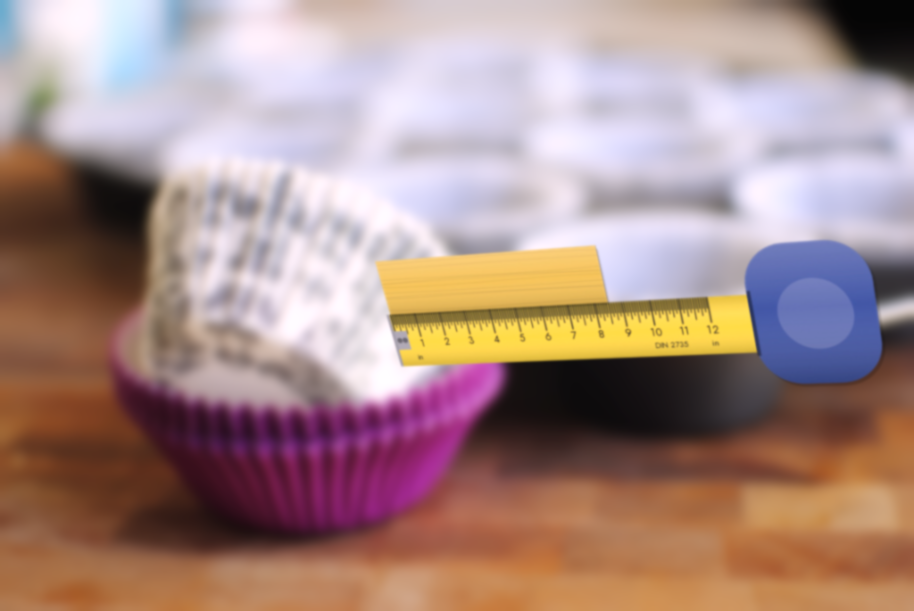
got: {"value": 8.5, "unit": "in"}
